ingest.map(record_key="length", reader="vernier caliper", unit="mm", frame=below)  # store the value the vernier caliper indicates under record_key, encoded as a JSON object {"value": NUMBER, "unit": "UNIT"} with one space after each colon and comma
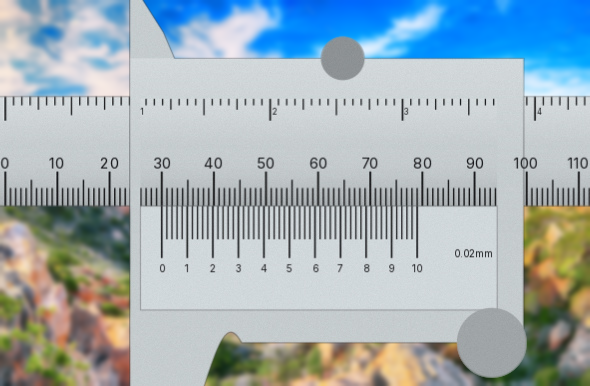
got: {"value": 30.0, "unit": "mm"}
